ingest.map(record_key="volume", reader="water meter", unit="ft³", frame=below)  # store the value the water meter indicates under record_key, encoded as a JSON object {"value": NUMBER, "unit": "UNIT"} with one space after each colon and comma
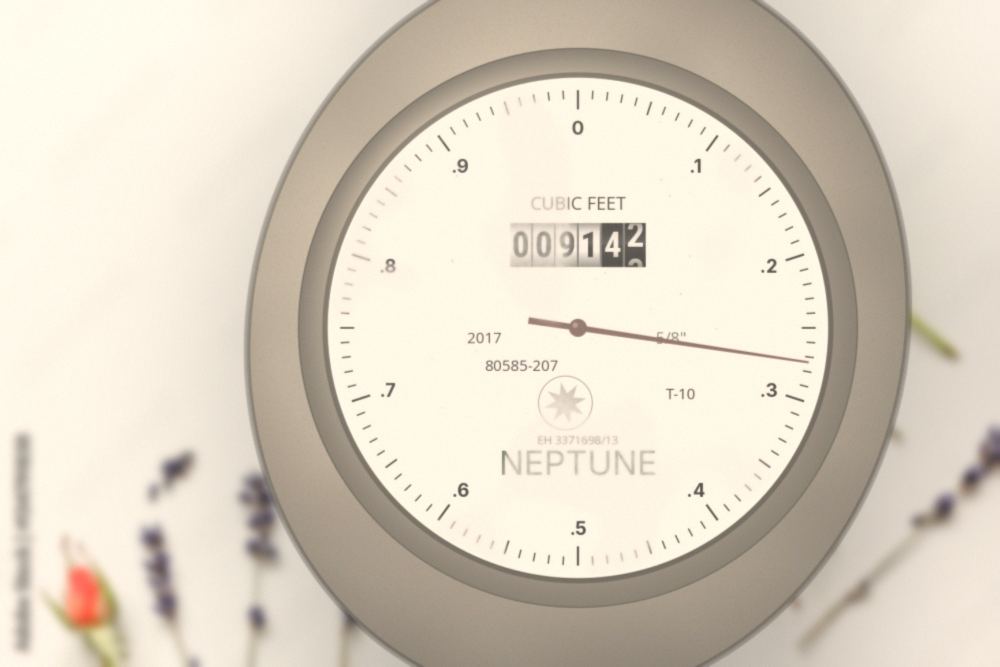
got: {"value": 9142.27, "unit": "ft³"}
